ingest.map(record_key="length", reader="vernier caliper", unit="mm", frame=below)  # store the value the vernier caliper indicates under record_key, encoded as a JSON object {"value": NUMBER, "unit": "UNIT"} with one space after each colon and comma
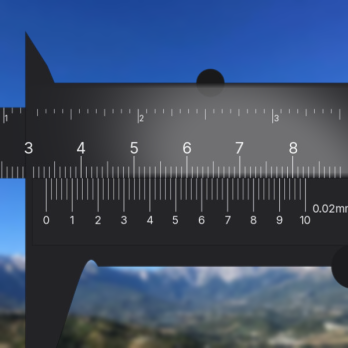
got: {"value": 33.4, "unit": "mm"}
